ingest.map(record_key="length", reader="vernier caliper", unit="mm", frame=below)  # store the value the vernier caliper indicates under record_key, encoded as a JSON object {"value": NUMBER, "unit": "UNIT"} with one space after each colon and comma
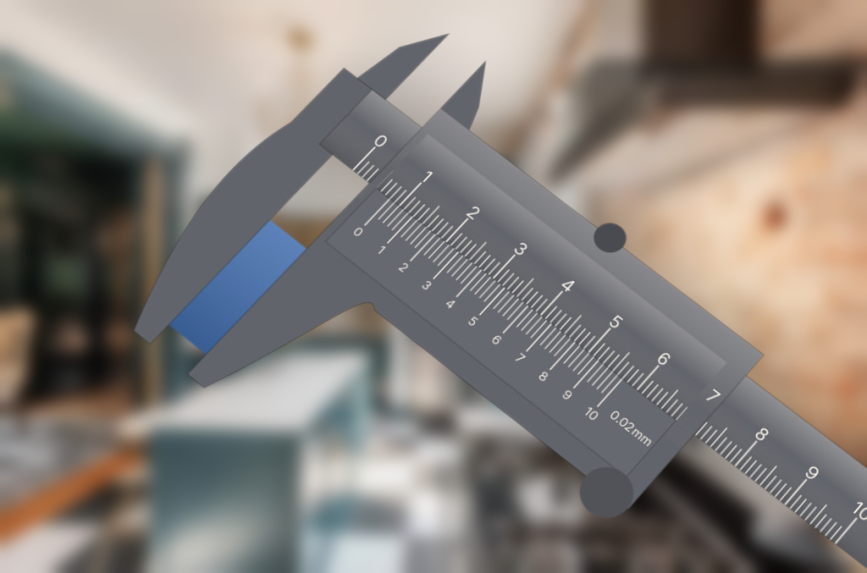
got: {"value": 8.0, "unit": "mm"}
